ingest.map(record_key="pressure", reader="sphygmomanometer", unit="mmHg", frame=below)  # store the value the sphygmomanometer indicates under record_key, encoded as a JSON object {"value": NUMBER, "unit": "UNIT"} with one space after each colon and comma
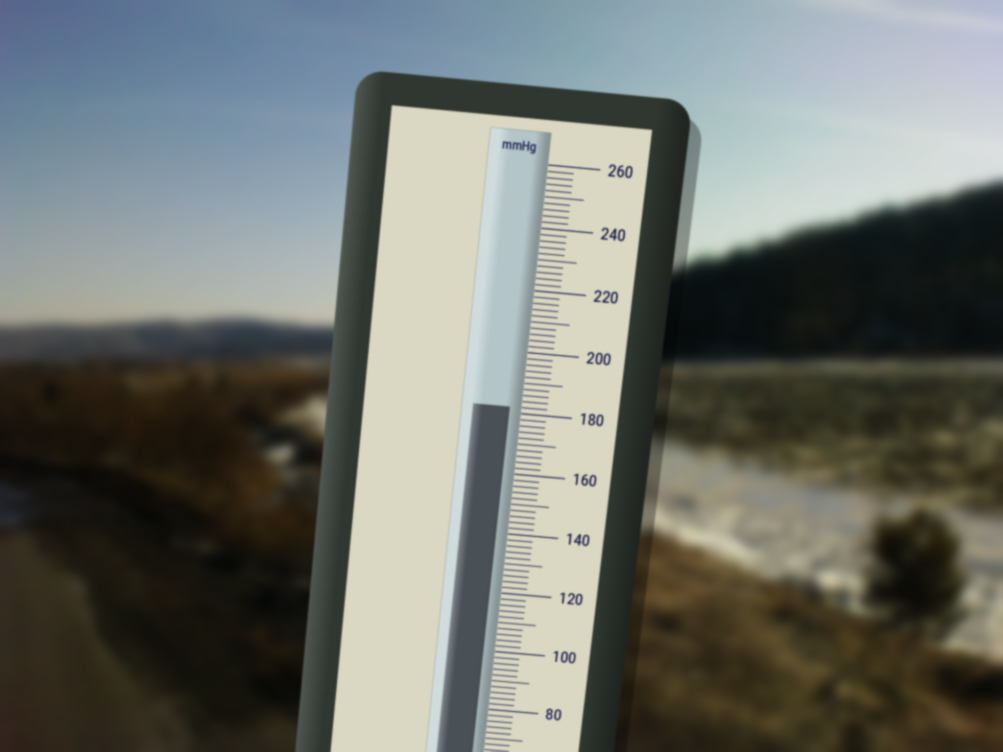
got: {"value": 182, "unit": "mmHg"}
